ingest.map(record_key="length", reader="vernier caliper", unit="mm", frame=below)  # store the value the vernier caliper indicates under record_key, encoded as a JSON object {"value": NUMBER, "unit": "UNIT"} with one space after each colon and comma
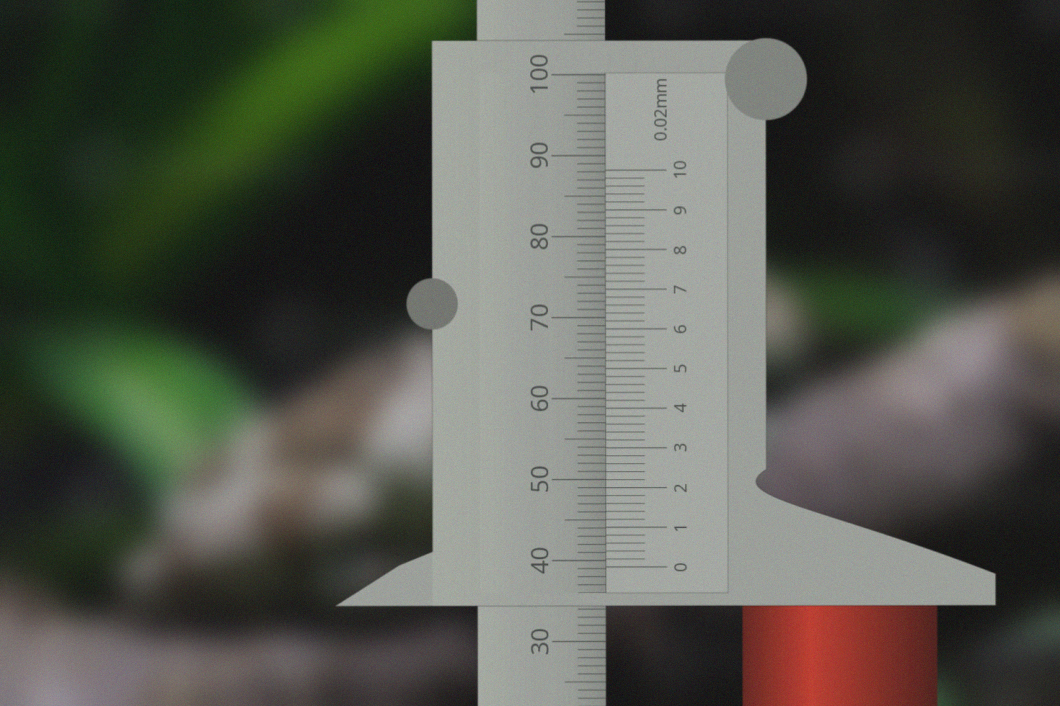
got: {"value": 39.2, "unit": "mm"}
